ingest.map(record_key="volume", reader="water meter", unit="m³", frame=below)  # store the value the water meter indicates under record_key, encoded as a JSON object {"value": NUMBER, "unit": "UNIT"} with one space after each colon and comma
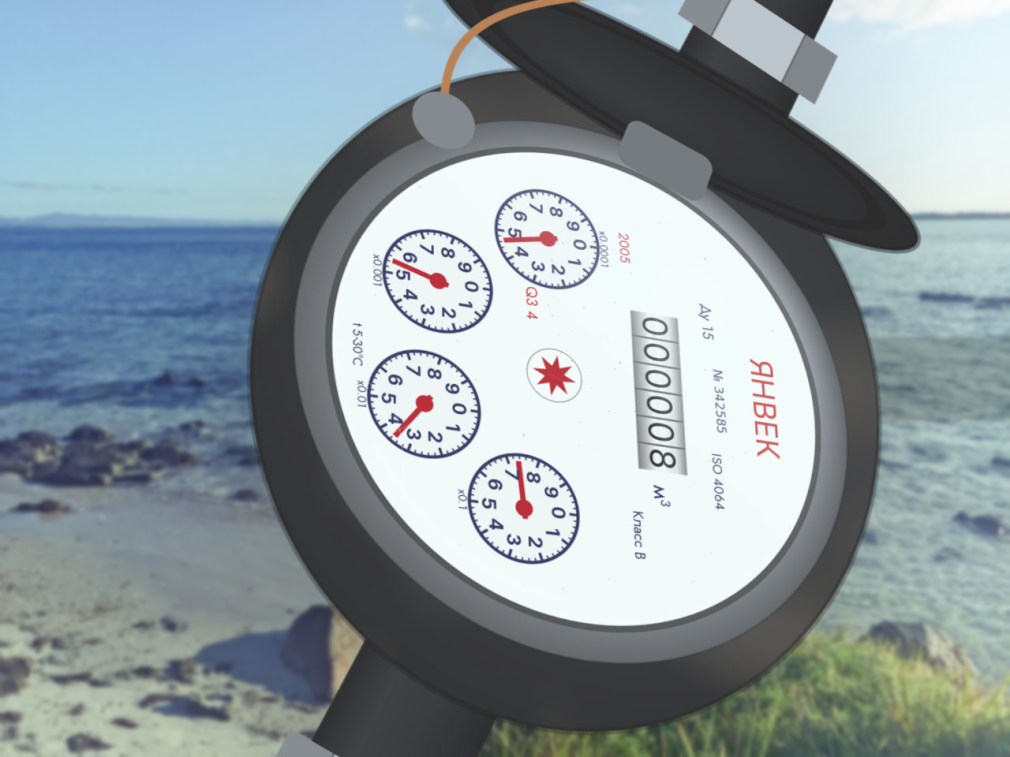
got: {"value": 8.7354, "unit": "m³"}
